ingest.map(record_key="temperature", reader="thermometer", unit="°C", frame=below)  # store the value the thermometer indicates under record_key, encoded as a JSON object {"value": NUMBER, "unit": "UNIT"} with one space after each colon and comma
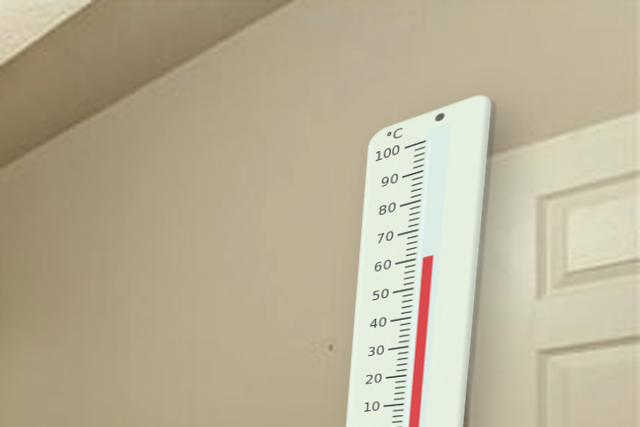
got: {"value": 60, "unit": "°C"}
